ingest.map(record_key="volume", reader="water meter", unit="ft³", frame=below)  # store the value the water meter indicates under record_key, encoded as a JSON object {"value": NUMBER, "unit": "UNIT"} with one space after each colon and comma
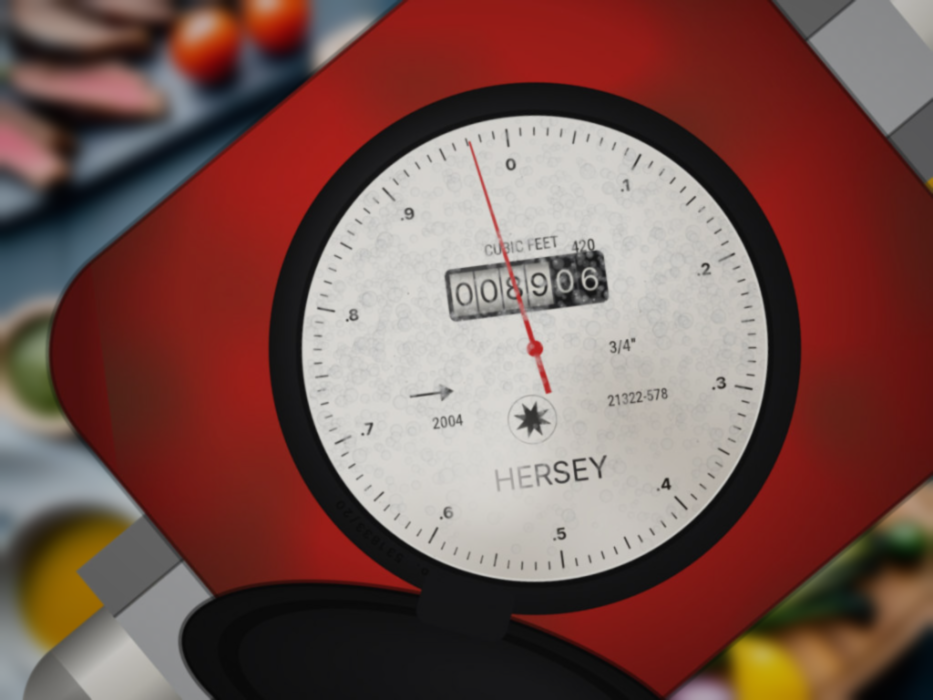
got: {"value": 8905.97, "unit": "ft³"}
